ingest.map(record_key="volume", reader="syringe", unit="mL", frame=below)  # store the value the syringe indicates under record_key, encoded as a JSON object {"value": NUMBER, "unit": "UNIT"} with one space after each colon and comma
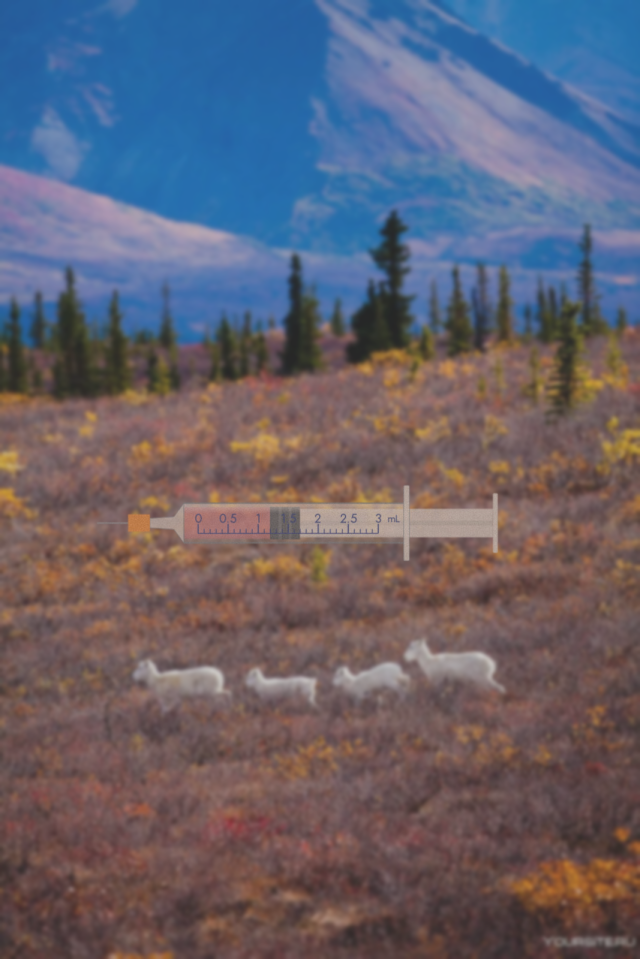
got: {"value": 1.2, "unit": "mL"}
